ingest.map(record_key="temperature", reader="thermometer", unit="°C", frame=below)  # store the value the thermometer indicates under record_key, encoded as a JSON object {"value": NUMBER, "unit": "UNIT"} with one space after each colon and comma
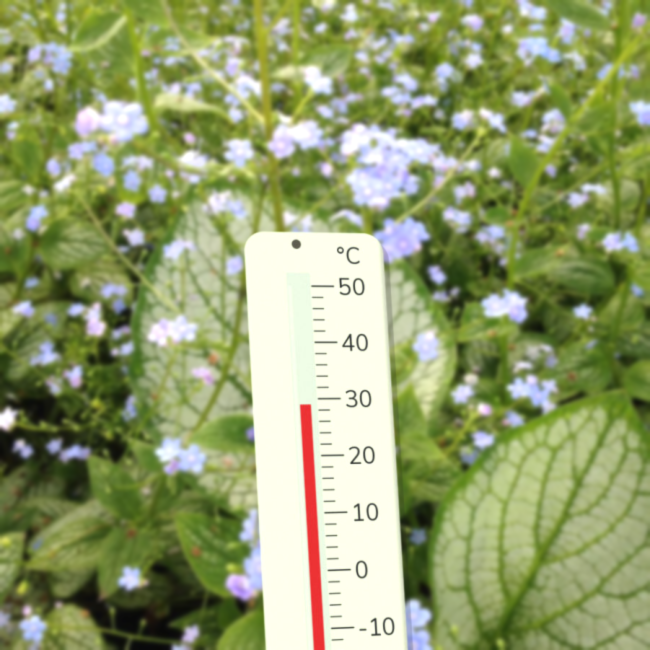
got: {"value": 29, "unit": "°C"}
